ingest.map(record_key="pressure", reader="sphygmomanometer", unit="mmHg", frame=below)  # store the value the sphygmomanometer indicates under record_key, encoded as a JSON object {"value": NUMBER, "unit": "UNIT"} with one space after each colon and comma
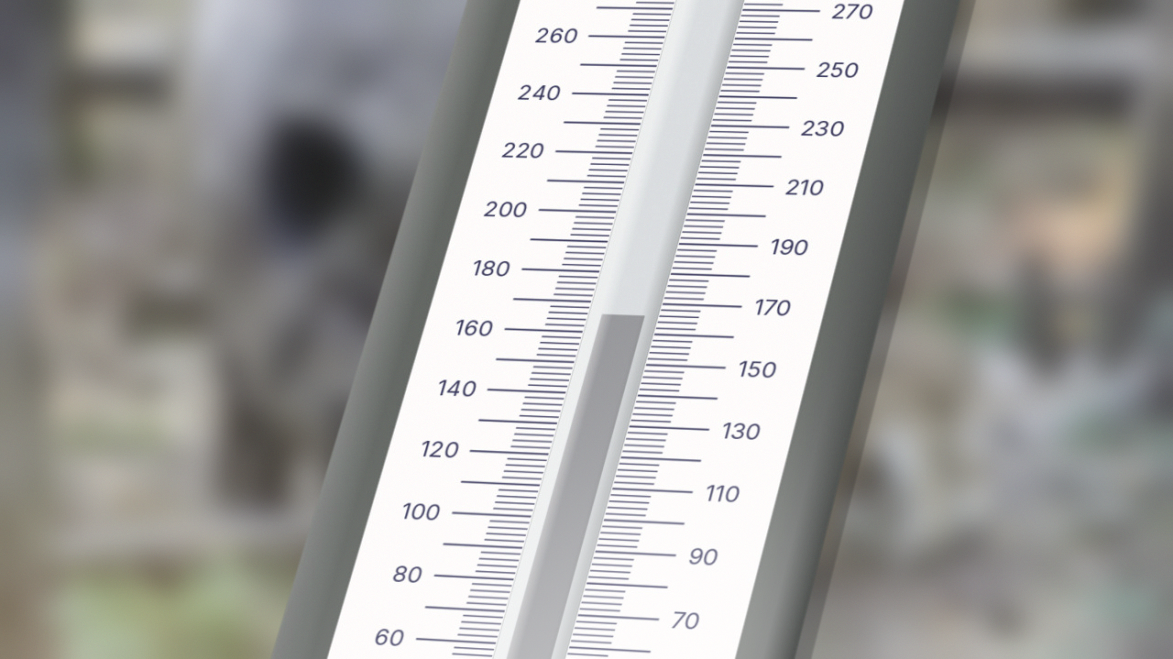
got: {"value": 166, "unit": "mmHg"}
